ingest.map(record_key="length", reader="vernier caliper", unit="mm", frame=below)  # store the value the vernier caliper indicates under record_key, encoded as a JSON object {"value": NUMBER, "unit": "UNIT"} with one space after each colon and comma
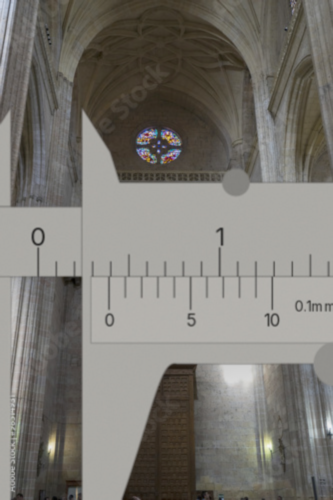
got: {"value": 3.9, "unit": "mm"}
